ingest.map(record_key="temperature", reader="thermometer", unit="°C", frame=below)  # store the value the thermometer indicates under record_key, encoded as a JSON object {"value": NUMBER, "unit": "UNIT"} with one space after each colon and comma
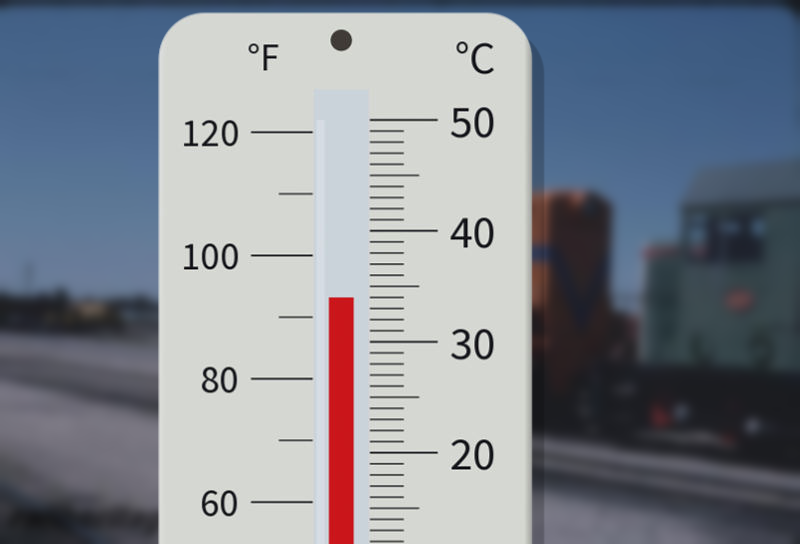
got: {"value": 34, "unit": "°C"}
